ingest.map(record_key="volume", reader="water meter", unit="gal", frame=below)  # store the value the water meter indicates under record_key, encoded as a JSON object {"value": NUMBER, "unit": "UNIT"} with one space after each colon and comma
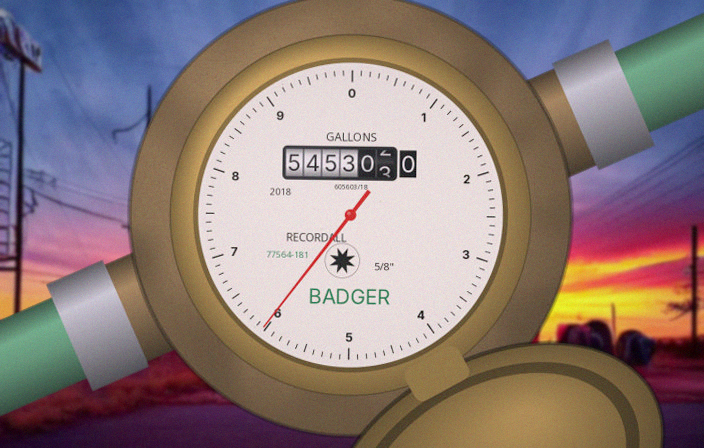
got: {"value": 5453026.0, "unit": "gal"}
